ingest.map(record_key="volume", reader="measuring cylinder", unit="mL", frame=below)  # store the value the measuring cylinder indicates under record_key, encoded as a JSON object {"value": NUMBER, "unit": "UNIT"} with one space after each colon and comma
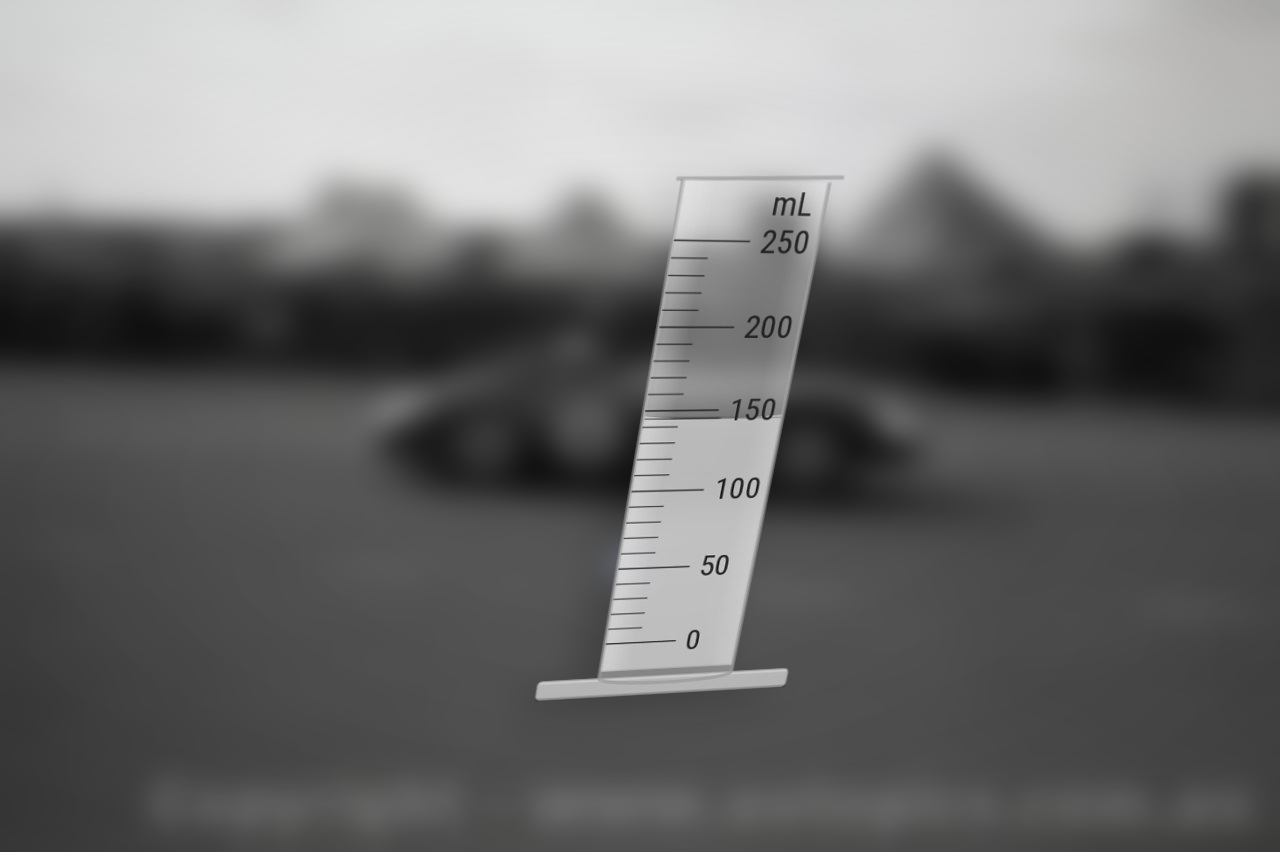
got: {"value": 145, "unit": "mL"}
